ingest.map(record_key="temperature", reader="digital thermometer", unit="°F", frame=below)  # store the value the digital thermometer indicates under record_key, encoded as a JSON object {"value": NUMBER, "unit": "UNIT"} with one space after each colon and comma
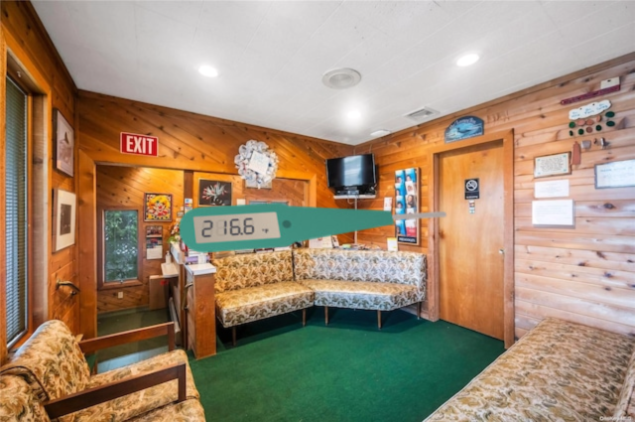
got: {"value": 216.6, "unit": "°F"}
